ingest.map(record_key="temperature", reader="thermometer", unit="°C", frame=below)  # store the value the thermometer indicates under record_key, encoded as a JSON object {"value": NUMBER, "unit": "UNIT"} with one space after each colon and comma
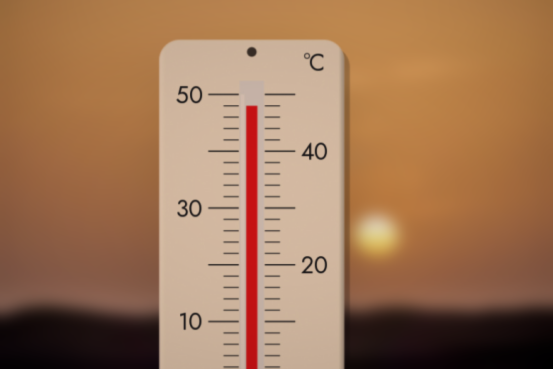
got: {"value": 48, "unit": "°C"}
